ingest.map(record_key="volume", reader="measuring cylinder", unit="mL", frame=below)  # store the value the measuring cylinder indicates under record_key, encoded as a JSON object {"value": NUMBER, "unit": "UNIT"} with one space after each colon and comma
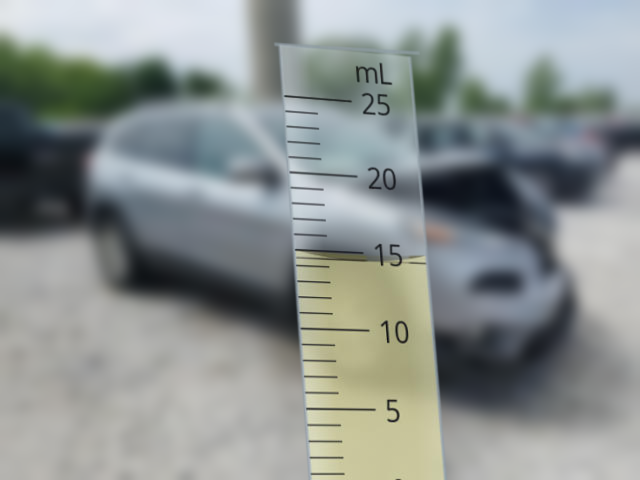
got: {"value": 14.5, "unit": "mL"}
